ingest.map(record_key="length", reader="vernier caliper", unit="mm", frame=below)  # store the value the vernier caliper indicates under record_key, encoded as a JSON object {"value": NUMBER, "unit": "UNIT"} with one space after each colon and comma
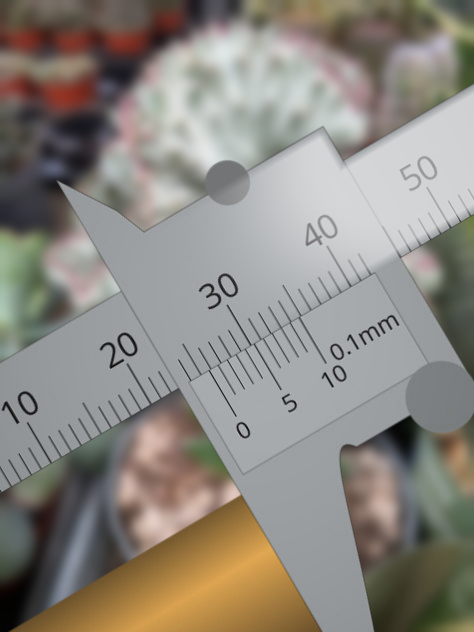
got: {"value": 25.8, "unit": "mm"}
